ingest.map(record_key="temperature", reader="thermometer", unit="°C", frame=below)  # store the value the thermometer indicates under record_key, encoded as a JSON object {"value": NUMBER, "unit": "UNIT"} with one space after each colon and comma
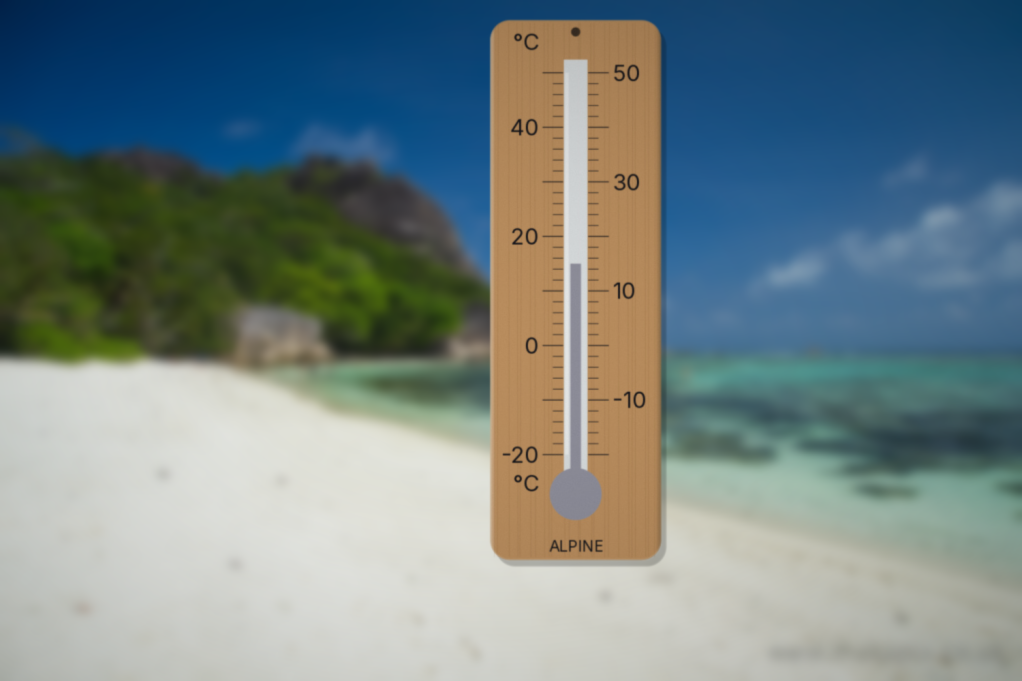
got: {"value": 15, "unit": "°C"}
